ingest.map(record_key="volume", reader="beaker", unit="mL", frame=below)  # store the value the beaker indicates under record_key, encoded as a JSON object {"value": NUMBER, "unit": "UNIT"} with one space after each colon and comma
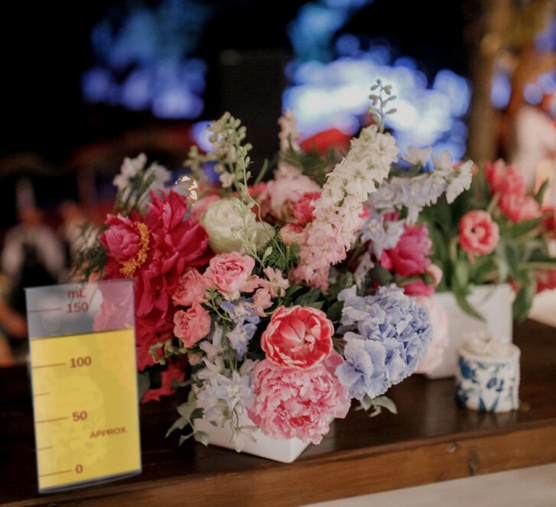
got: {"value": 125, "unit": "mL"}
